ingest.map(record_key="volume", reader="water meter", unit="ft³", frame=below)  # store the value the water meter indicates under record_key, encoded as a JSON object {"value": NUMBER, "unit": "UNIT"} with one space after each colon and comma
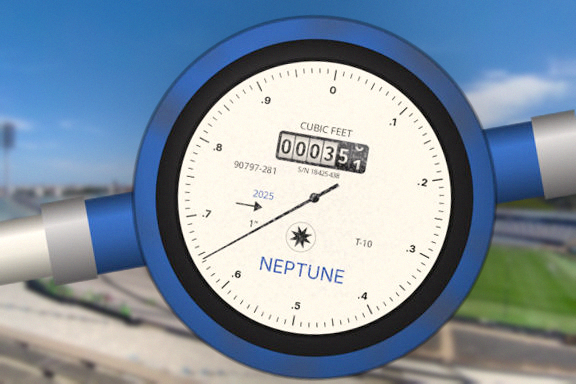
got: {"value": 350.64, "unit": "ft³"}
